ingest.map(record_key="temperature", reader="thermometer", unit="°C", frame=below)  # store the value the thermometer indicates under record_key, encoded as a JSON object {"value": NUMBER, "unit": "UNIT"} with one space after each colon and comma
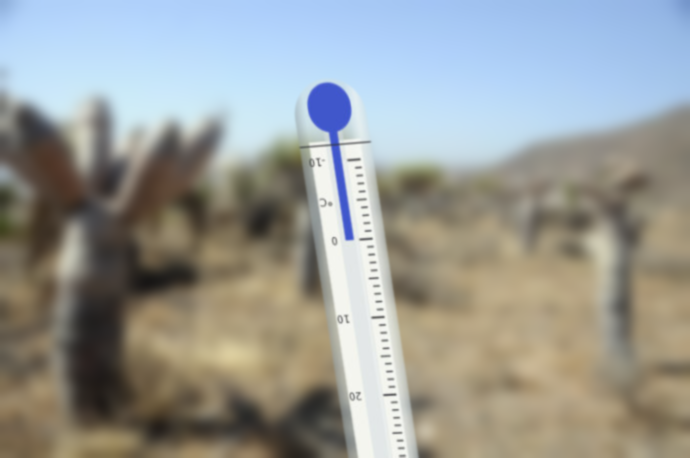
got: {"value": 0, "unit": "°C"}
